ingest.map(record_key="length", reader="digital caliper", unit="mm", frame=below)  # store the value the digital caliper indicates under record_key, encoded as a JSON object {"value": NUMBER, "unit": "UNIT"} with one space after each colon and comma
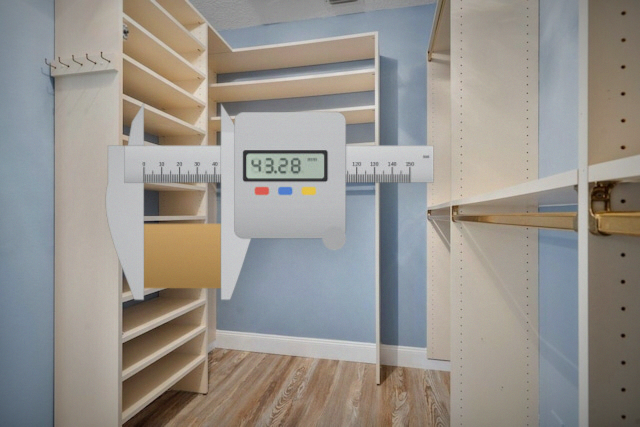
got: {"value": 43.28, "unit": "mm"}
